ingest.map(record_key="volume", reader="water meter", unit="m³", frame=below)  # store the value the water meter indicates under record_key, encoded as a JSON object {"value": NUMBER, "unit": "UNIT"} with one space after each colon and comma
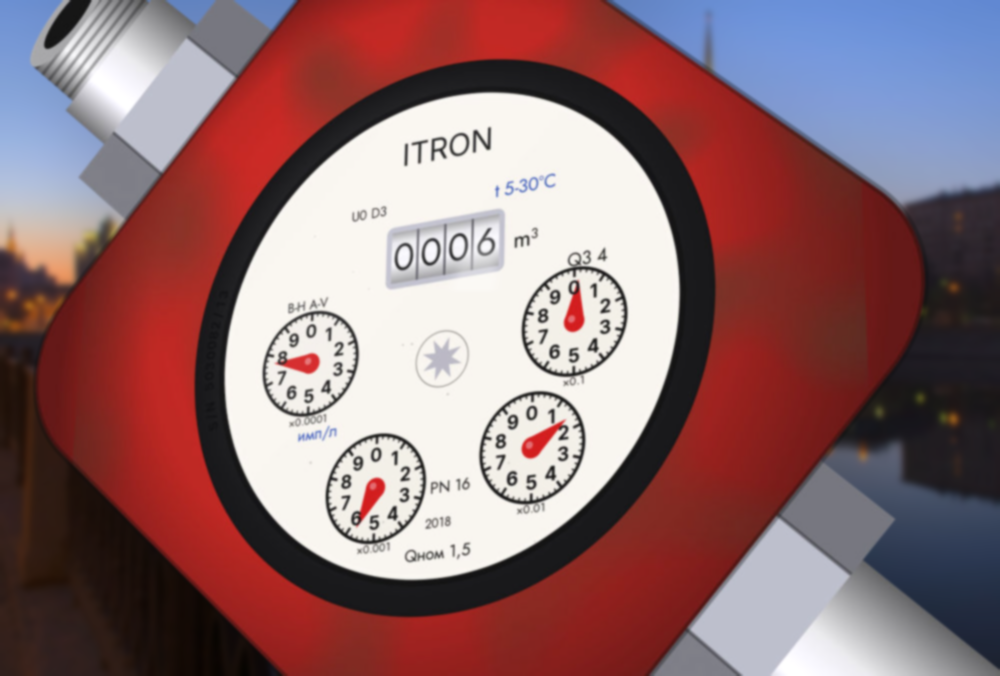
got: {"value": 6.0157, "unit": "m³"}
